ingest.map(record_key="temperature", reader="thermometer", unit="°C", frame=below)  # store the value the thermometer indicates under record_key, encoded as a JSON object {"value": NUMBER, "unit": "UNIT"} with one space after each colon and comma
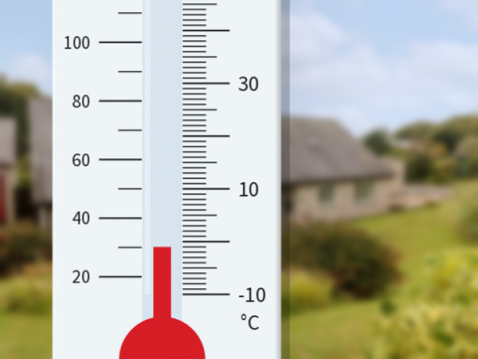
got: {"value": -1, "unit": "°C"}
